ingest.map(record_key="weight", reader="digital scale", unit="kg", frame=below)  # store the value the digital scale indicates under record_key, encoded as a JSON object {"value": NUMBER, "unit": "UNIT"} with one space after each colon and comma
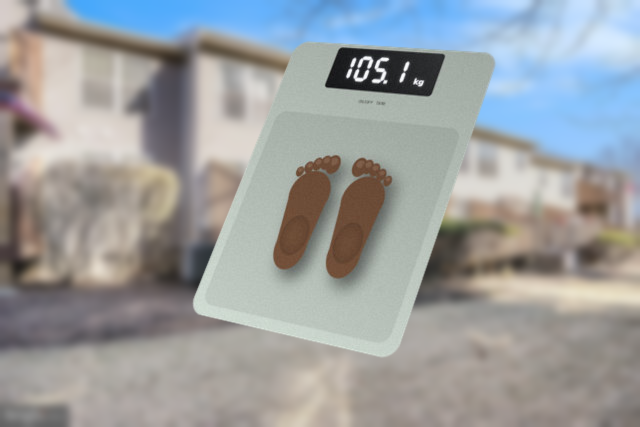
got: {"value": 105.1, "unit": "kg"}
